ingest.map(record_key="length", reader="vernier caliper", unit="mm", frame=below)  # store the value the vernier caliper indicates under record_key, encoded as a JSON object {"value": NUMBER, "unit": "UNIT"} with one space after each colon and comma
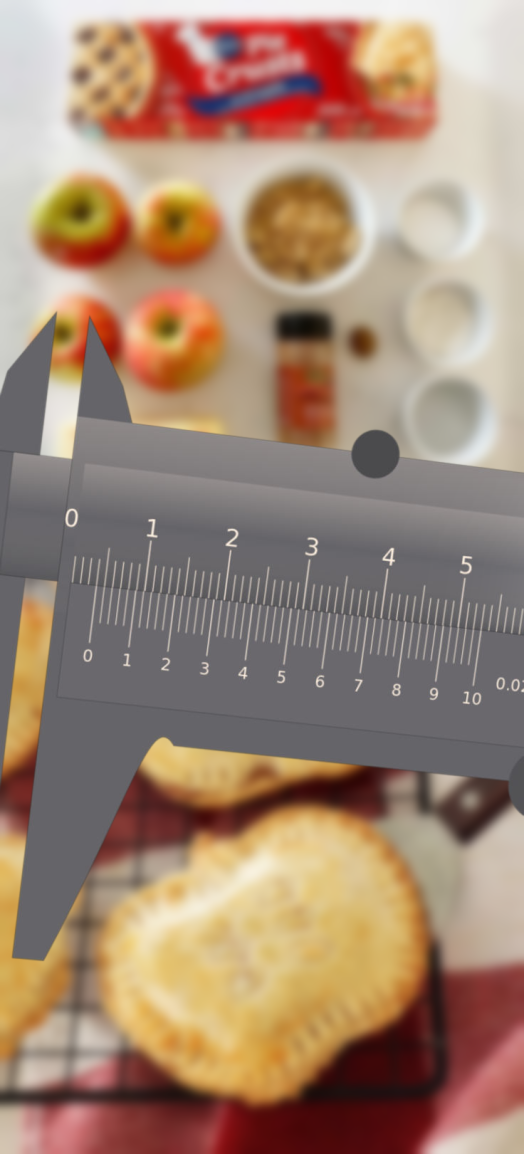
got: {"value": 4.0, "unit": "mm"}
